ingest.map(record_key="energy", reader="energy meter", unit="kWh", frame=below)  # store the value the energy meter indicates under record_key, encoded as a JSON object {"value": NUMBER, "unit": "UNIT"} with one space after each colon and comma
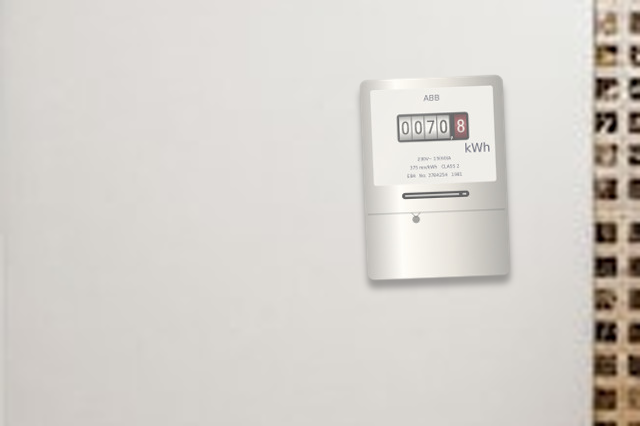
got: {"value": 70.8, "unit": "kWh"}
